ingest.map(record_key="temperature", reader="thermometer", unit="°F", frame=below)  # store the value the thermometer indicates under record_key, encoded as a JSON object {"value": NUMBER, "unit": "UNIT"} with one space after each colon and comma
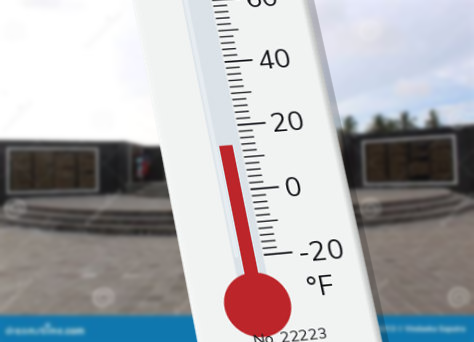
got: {"value": 14, "unit": "°F"}
